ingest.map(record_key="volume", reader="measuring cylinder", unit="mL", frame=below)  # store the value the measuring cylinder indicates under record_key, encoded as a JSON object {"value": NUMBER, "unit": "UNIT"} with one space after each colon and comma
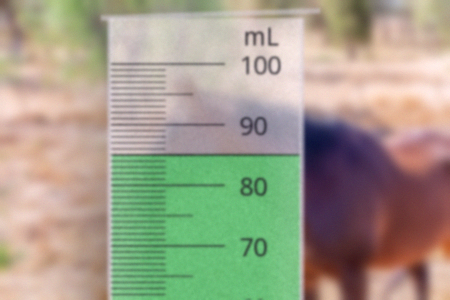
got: {"value": 85, "unit": "mL"}
